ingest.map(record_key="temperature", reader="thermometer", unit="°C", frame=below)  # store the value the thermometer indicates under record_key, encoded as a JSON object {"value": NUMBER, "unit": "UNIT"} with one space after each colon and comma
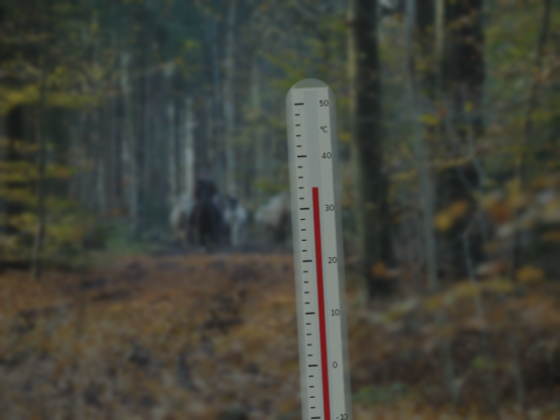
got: {"value": 34, "unit": "°C"}
